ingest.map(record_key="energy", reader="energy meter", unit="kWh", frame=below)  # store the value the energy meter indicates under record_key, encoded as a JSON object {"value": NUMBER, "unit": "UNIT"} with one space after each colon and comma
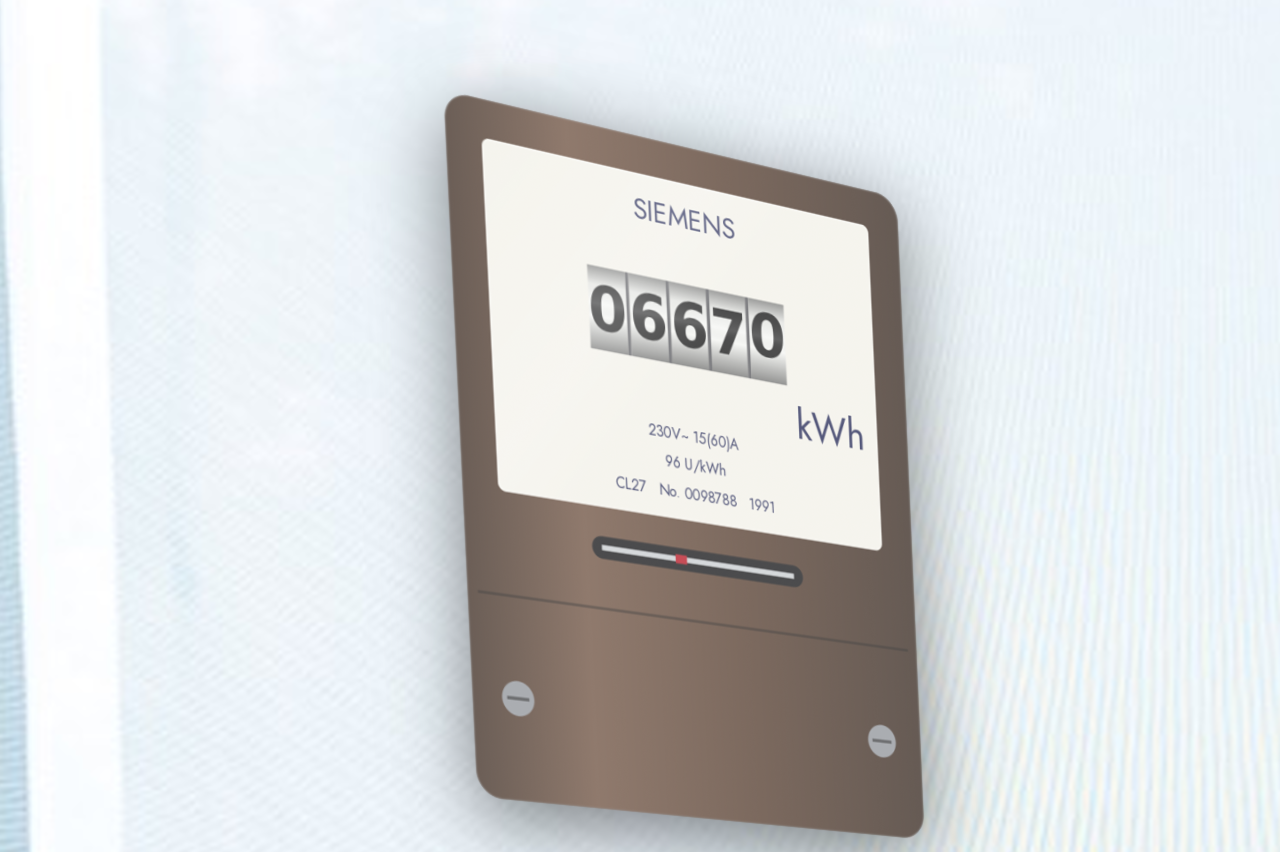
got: {"value": 6670, "unit": "kWh"}
